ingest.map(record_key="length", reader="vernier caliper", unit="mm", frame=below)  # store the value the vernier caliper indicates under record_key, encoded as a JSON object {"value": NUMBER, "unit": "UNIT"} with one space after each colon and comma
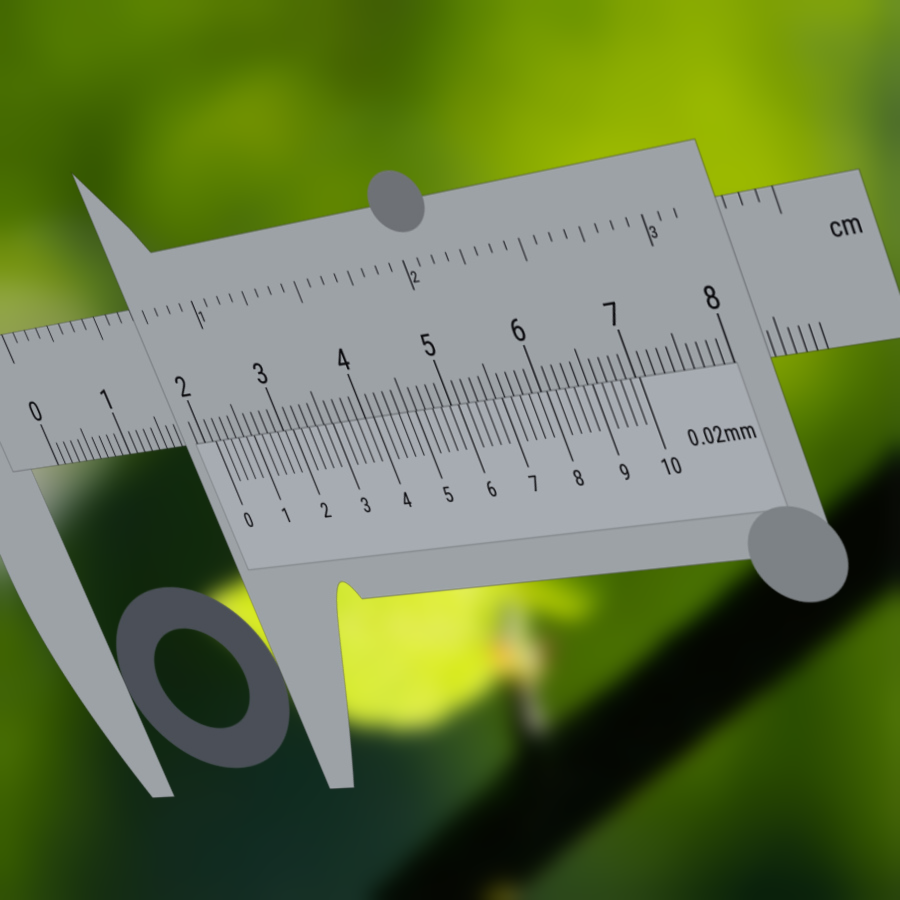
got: {"value": 21.4, "unit": "mm"}
